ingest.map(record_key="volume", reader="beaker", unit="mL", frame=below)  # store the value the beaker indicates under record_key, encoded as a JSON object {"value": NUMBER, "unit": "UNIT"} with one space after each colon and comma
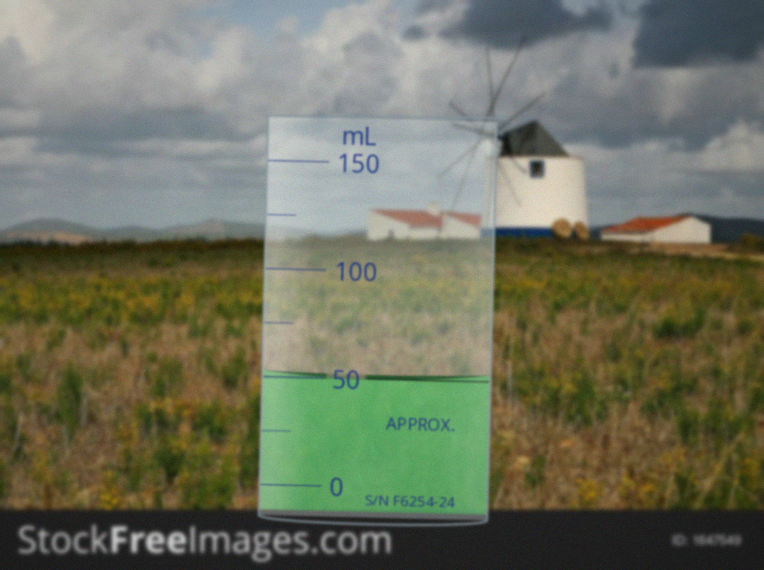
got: {"value": 50, "unit": "mL"}
